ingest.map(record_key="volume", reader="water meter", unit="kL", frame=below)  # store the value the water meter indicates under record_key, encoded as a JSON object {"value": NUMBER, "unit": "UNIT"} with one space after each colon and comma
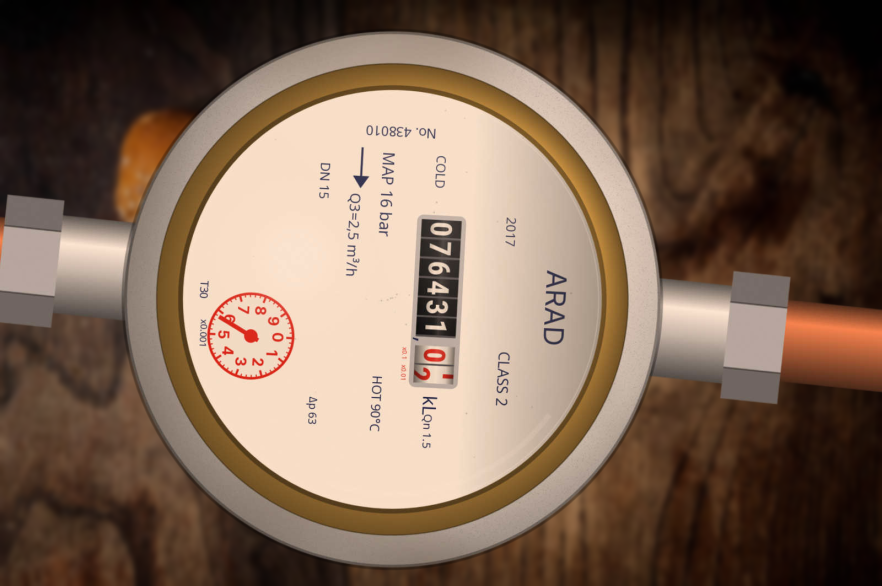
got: {"value": 76431.015, "unit": "kL"}
